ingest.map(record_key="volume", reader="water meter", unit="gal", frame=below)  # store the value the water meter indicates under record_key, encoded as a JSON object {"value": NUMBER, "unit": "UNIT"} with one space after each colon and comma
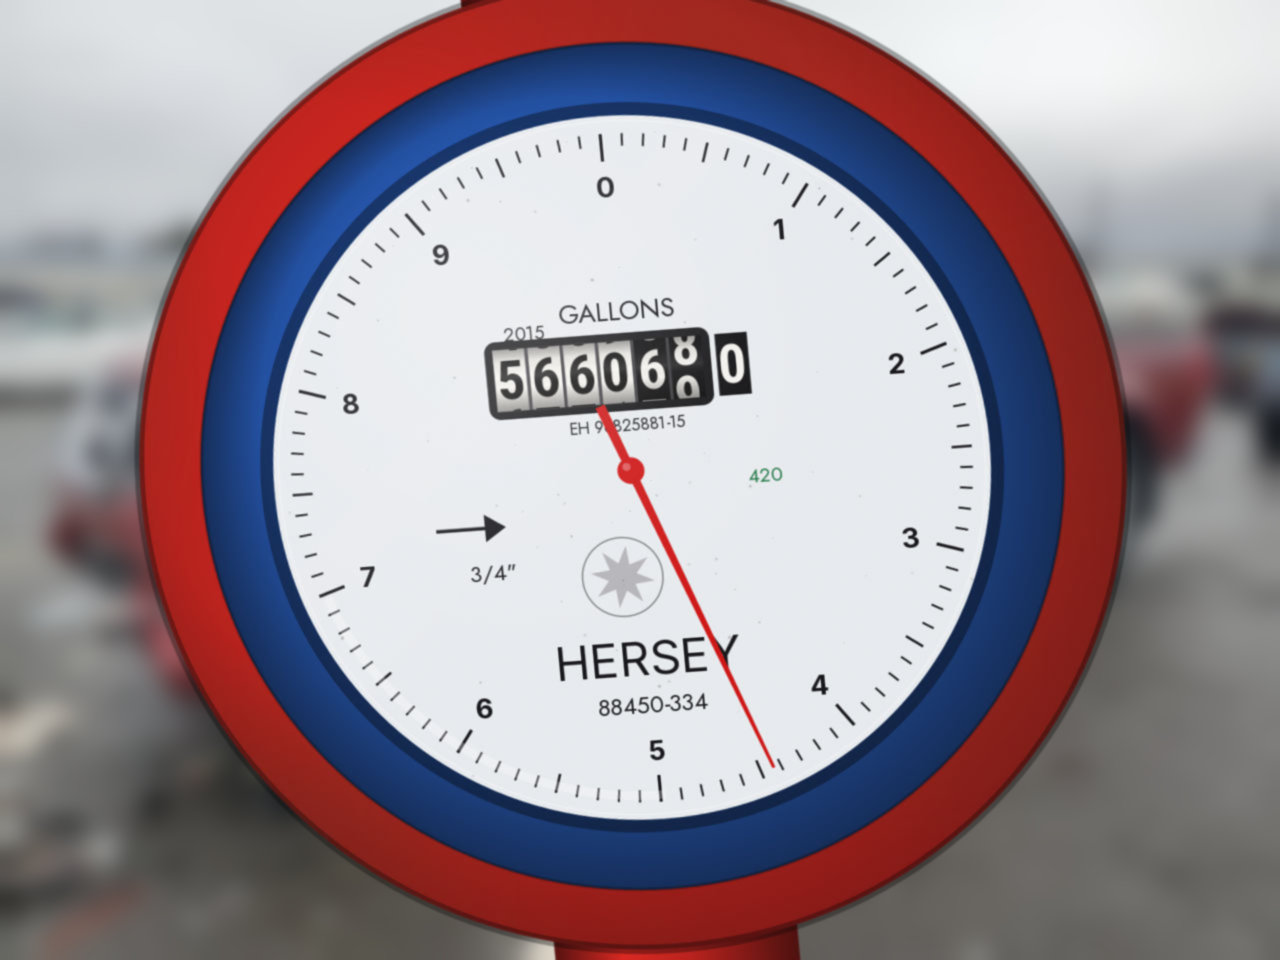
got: {"value": 5660684.4, "unit": "gal"}
